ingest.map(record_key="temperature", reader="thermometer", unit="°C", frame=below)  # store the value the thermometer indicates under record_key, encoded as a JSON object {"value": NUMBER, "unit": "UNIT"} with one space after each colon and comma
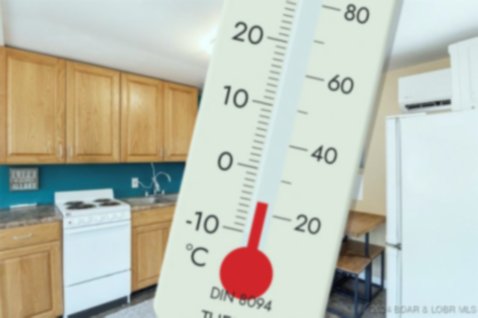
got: {"value": -5, "unit": "°C"}
